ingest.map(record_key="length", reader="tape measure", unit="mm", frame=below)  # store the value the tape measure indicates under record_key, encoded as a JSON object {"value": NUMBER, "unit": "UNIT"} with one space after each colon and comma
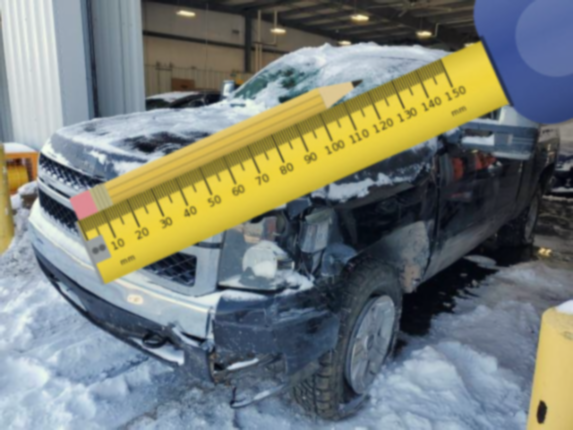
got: {"value": 120, "unit": "mm"}
